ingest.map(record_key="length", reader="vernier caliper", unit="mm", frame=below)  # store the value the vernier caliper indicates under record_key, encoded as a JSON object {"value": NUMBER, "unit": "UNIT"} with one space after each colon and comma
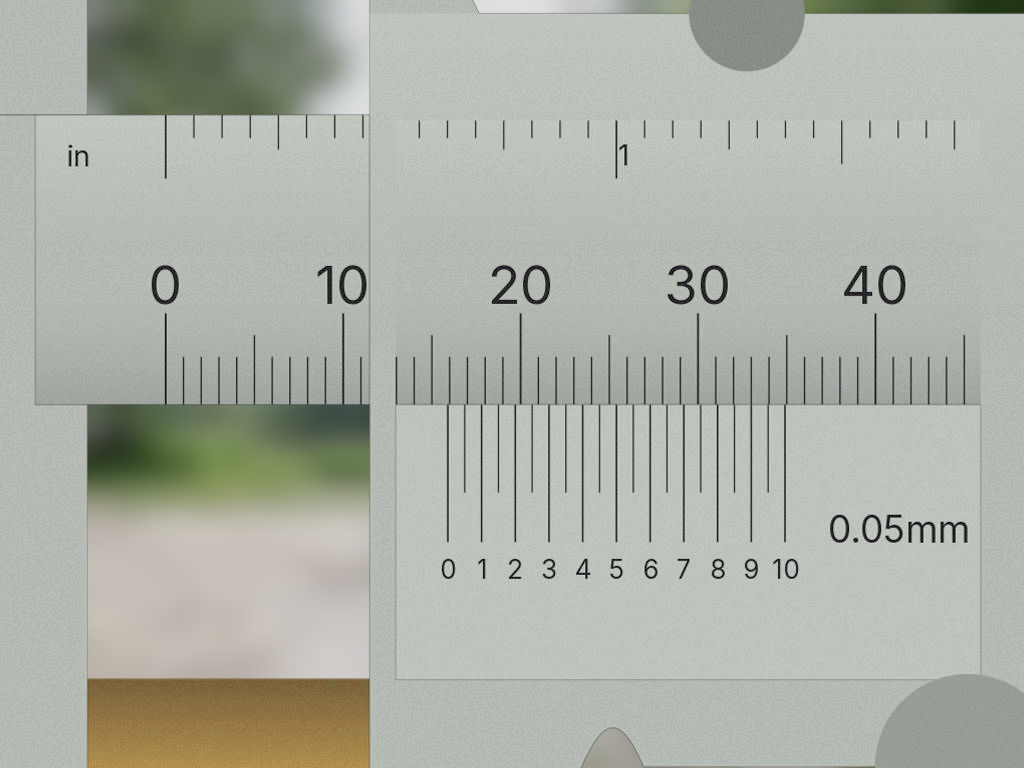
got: {"value": 15.9, "unit": "mm"}
